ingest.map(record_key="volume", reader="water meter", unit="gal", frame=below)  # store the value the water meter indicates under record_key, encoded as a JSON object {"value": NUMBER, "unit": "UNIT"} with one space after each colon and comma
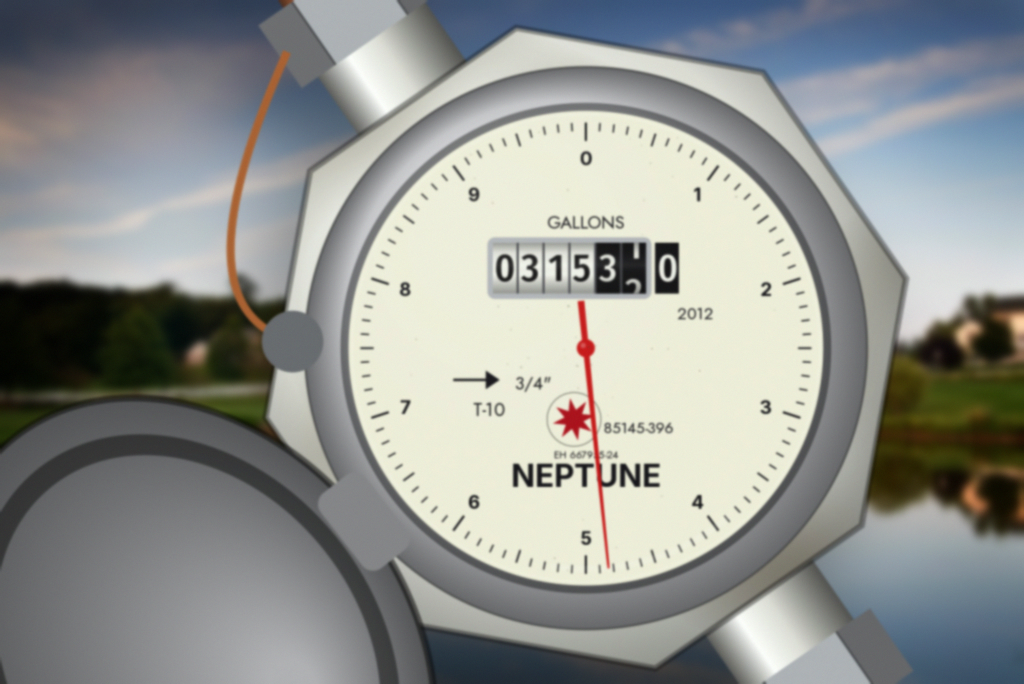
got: {"value": 315314.8, "unit": "gal"}
